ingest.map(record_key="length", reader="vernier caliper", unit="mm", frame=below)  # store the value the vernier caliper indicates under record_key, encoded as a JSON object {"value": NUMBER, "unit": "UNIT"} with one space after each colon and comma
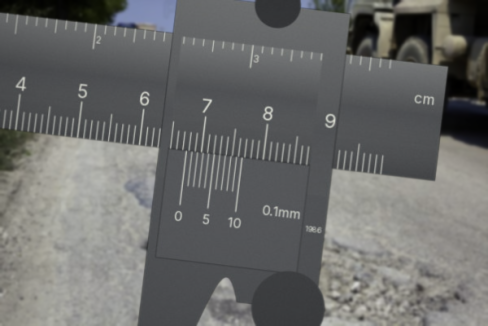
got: {"value": 67.6, "unit": "mm"}
